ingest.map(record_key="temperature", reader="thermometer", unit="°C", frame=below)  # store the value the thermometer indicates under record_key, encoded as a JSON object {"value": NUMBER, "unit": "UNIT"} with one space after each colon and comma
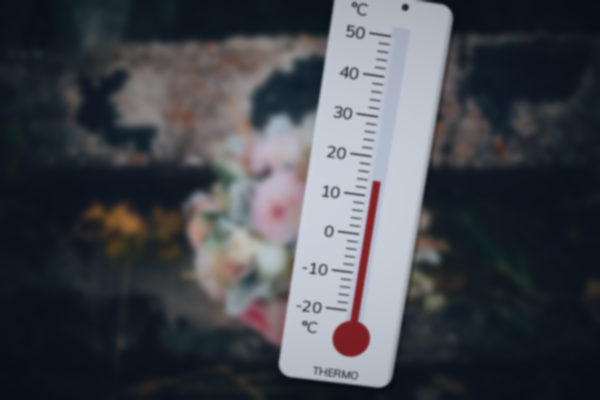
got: {"value": 14, "unit": "°C"}
